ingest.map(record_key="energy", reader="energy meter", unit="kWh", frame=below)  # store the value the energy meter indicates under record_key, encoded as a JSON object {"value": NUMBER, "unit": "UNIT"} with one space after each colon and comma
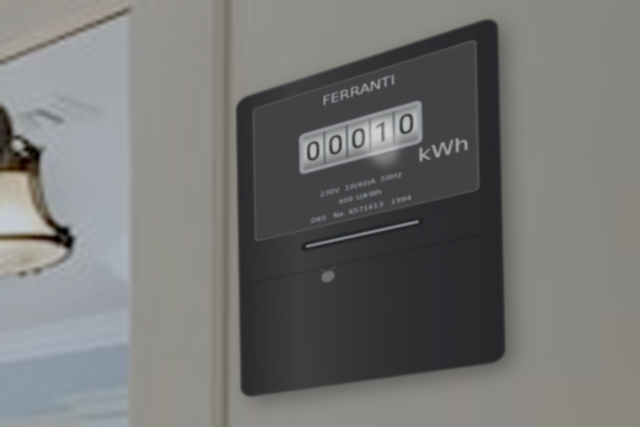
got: {"value": 10, "unit": "kWh"}
